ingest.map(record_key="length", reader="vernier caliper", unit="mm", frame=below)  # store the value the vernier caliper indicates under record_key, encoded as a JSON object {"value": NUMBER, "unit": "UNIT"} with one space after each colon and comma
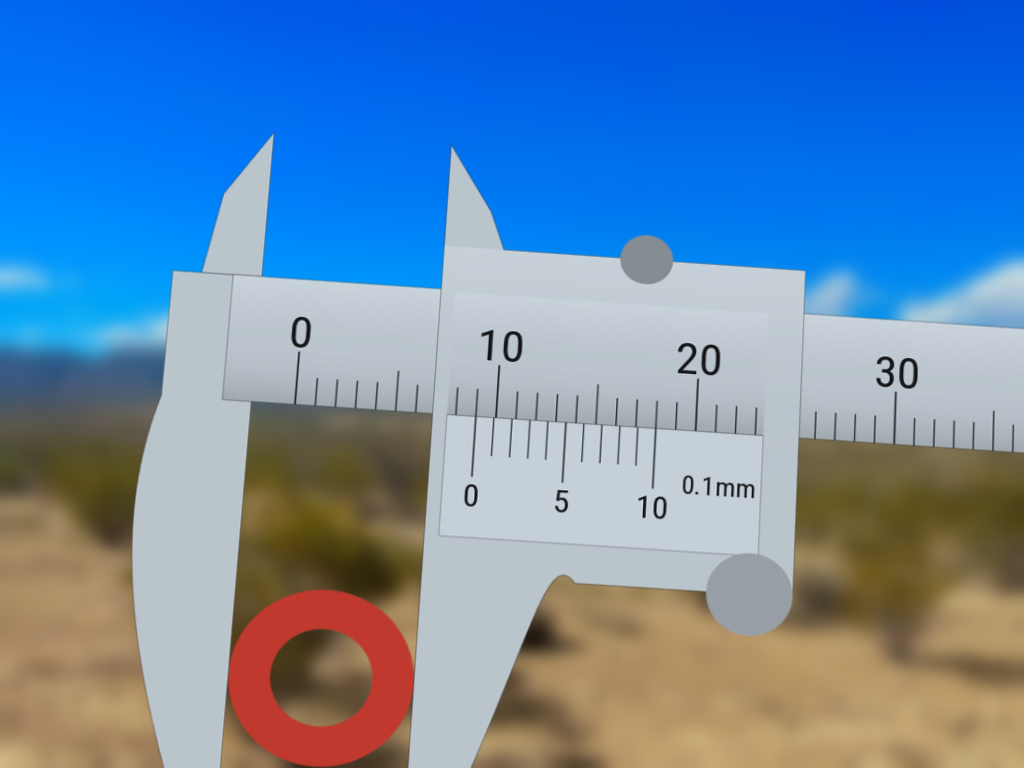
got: {"value": 9.0, "unit": "mm"}
